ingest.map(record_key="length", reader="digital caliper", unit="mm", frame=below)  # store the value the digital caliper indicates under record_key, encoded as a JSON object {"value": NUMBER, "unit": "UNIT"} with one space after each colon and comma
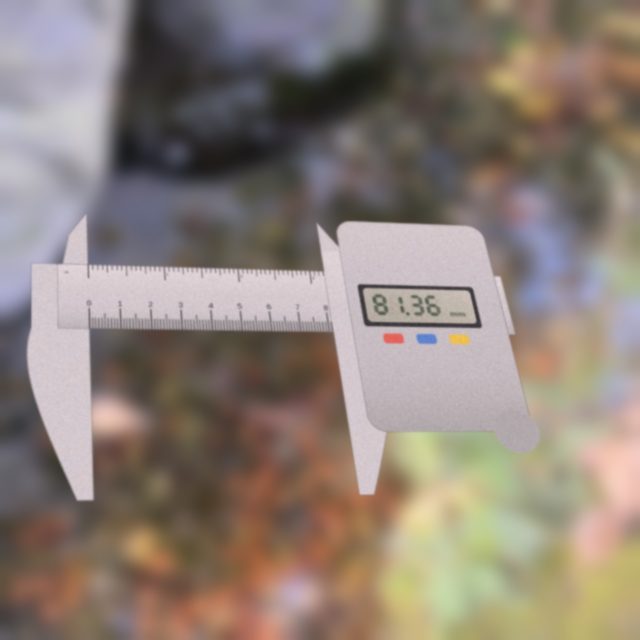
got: {"value": 81.36, "unit": "mm"}
